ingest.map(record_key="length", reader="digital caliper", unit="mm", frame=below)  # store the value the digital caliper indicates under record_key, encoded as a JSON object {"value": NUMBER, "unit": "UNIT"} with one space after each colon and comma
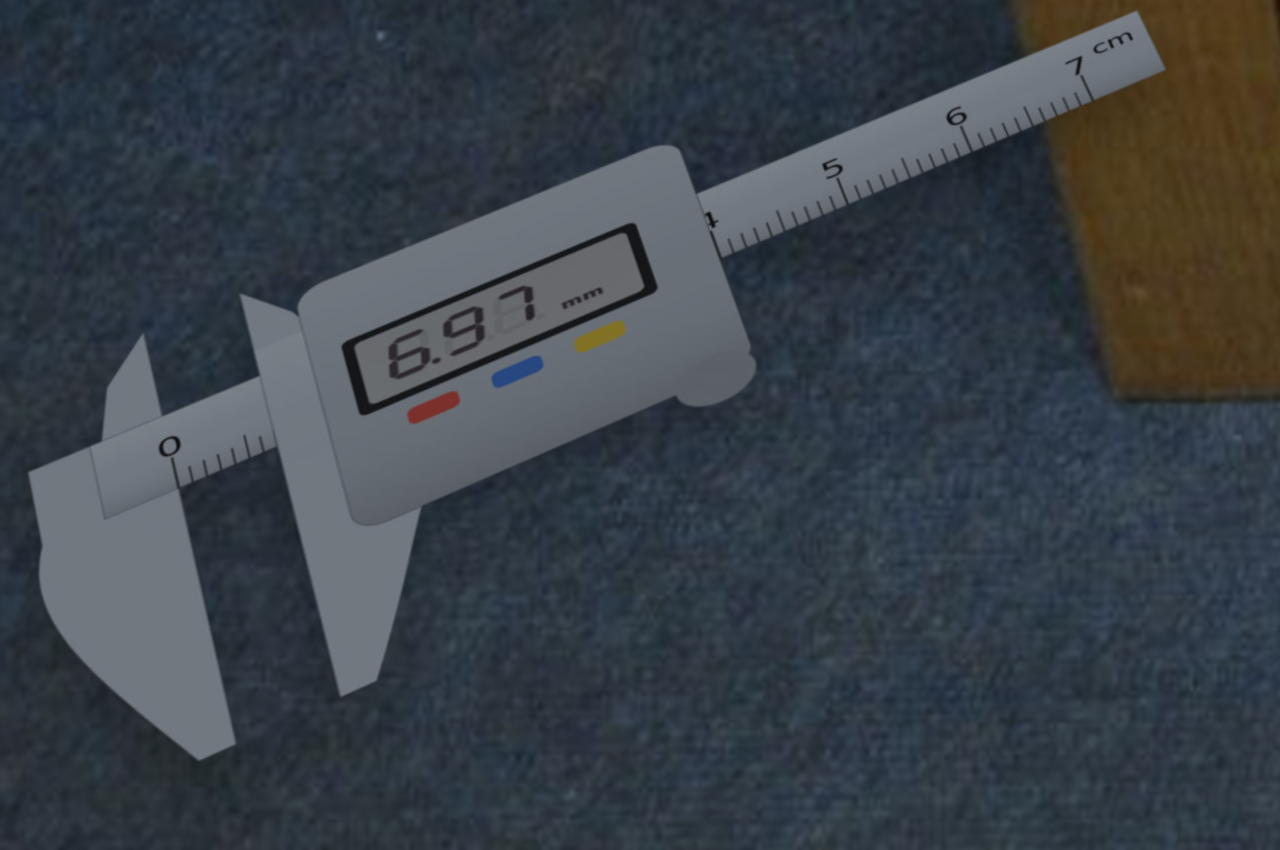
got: {"value": 6.97, "unit": "mm"}
